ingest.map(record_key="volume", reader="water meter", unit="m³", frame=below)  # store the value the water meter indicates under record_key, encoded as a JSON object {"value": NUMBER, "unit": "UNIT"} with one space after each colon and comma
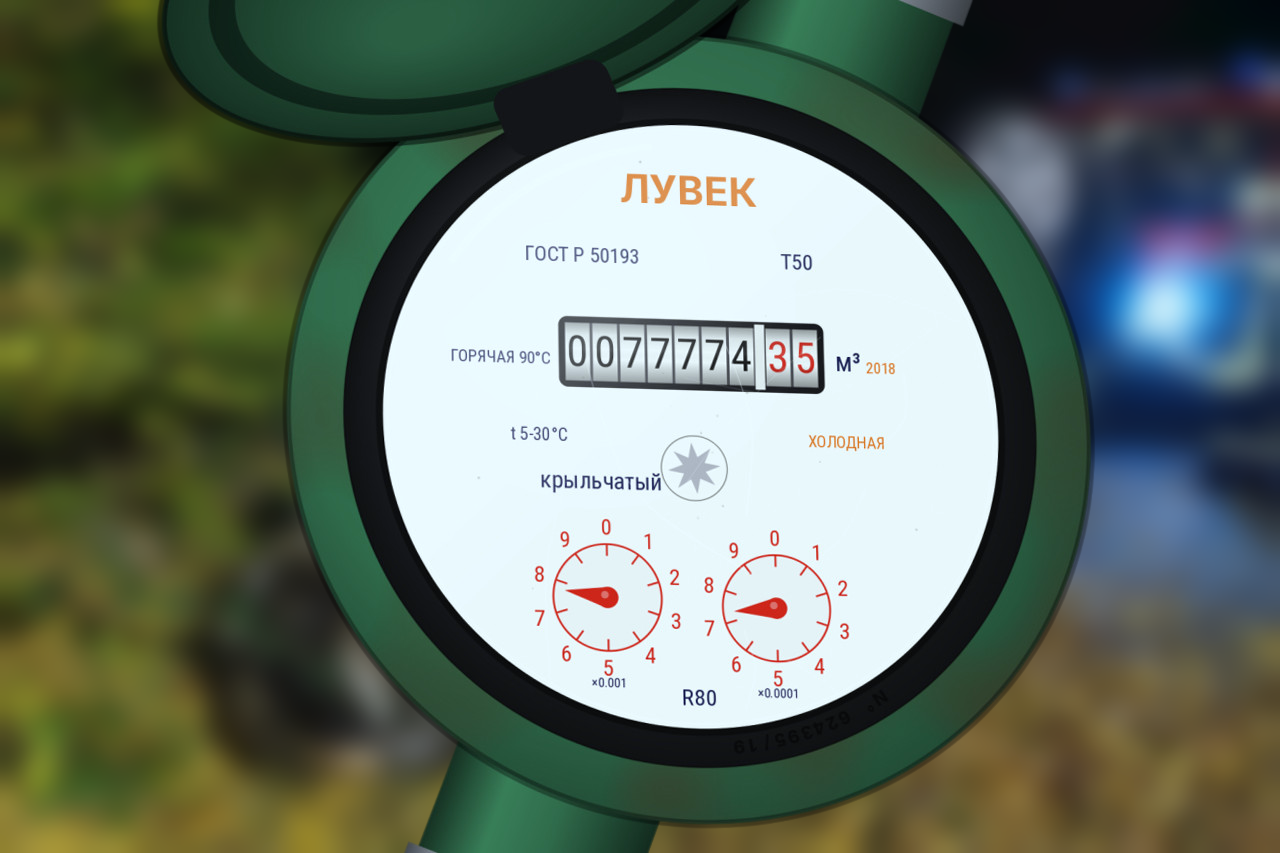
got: {"value": 77774.3577, "unit": "m³"}
